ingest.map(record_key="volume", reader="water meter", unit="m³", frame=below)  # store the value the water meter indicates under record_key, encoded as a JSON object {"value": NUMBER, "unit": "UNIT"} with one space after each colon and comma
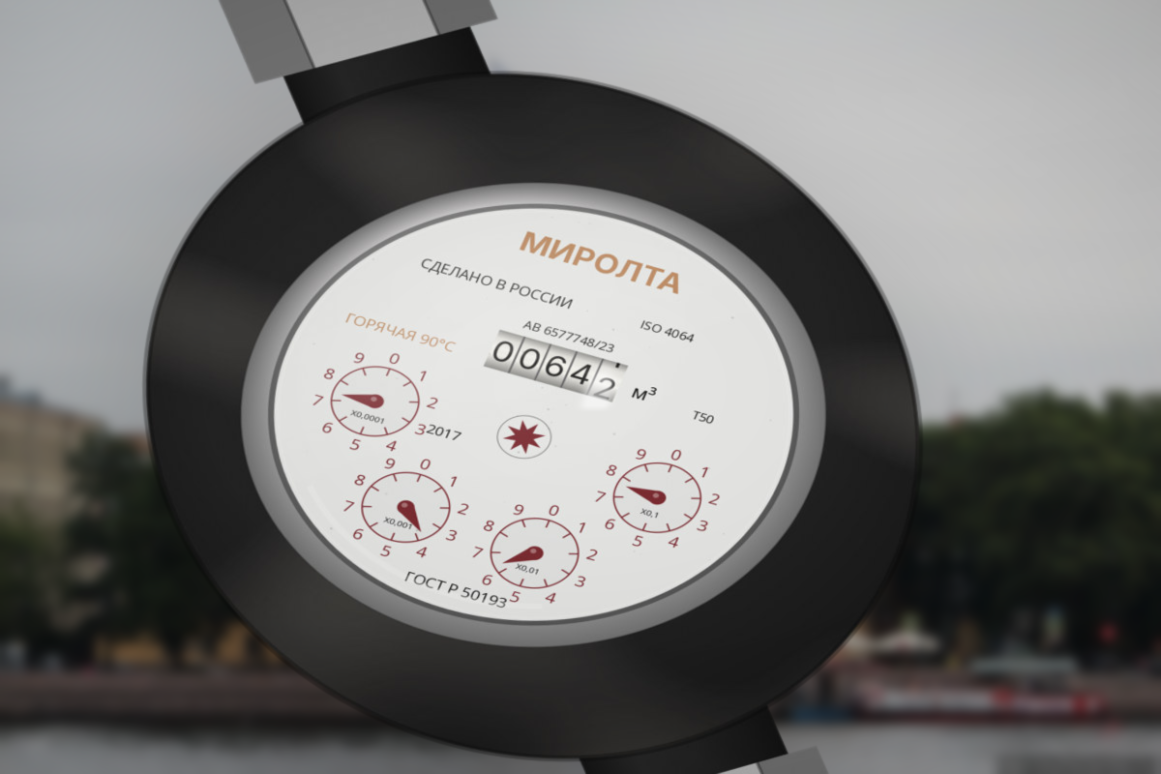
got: {"value": 641.7637, "unit": "m³"}
